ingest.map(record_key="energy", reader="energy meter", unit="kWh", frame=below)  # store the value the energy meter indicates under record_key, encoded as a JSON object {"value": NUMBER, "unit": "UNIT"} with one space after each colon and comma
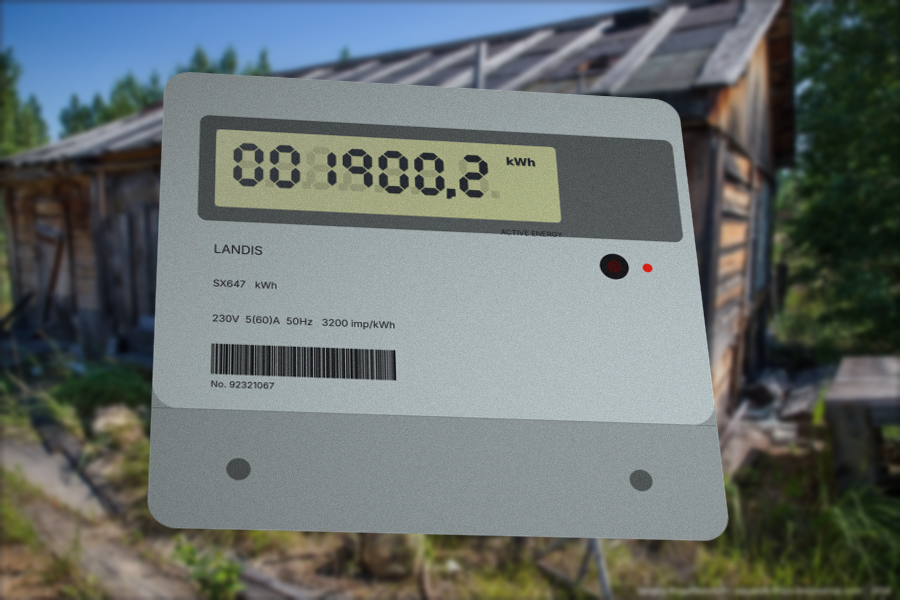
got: {"value": 1900.2, "unit": "kWh"}
